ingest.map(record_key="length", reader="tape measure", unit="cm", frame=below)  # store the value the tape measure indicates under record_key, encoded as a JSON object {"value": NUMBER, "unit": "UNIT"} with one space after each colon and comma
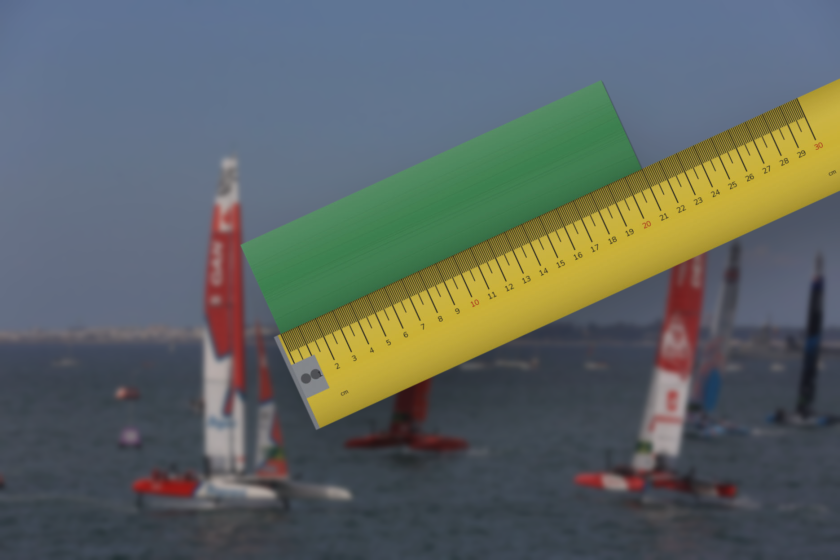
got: {"value": 21, "unit": "cm"}
